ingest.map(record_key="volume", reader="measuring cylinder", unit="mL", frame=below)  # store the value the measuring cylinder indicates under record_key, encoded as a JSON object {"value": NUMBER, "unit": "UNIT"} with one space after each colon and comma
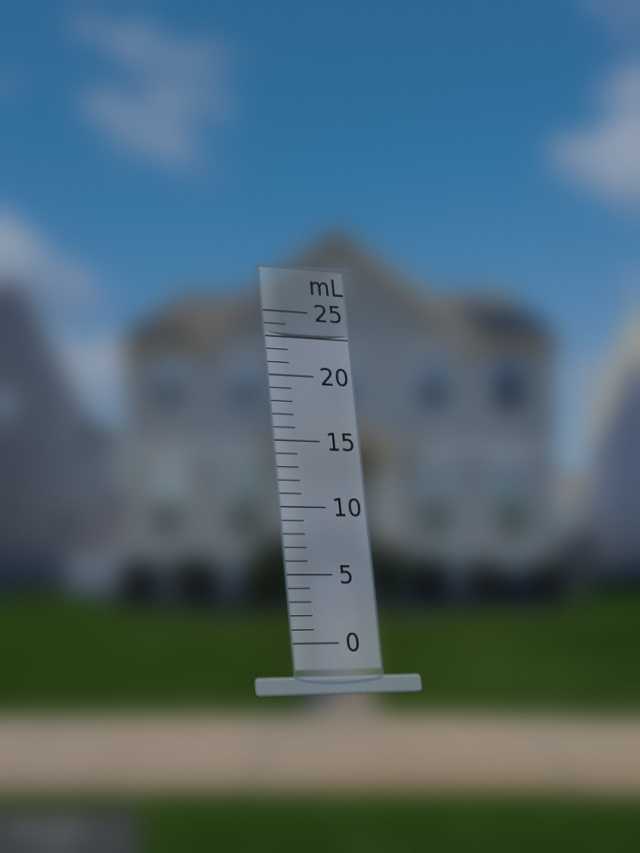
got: {"value": 23, "unit": "mL"}
